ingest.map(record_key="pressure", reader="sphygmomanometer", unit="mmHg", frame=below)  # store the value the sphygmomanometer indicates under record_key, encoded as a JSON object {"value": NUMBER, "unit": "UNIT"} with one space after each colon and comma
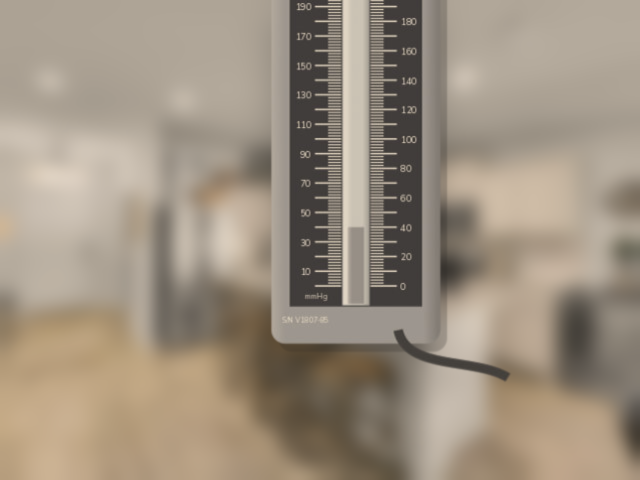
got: {"value": 40, "unit": "mmHg"}
